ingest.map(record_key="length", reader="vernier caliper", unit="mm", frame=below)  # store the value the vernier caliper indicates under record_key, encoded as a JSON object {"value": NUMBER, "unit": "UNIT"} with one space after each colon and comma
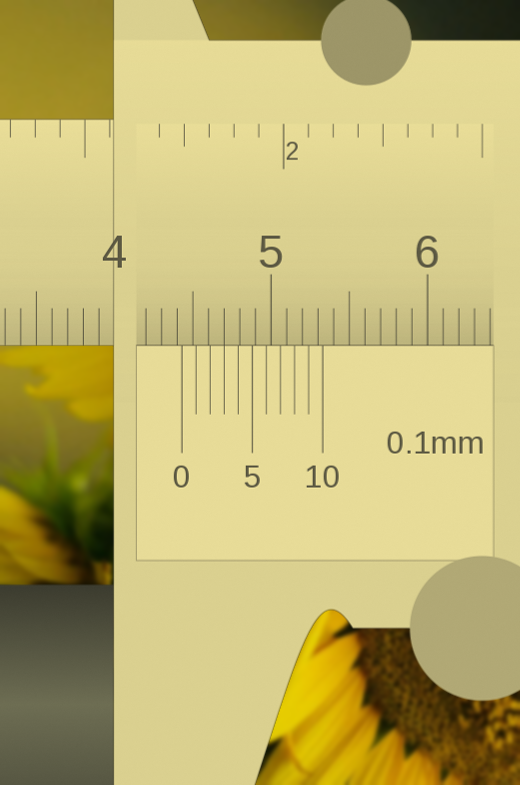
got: {"value": 44.3, "unit": "mm"}
